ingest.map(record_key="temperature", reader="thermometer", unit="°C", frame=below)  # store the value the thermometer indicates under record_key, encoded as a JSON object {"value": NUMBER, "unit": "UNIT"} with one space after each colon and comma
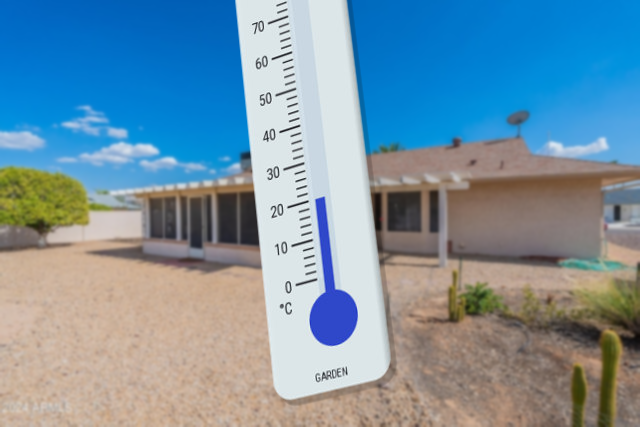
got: {"value": 20, "unit": "°C"}
